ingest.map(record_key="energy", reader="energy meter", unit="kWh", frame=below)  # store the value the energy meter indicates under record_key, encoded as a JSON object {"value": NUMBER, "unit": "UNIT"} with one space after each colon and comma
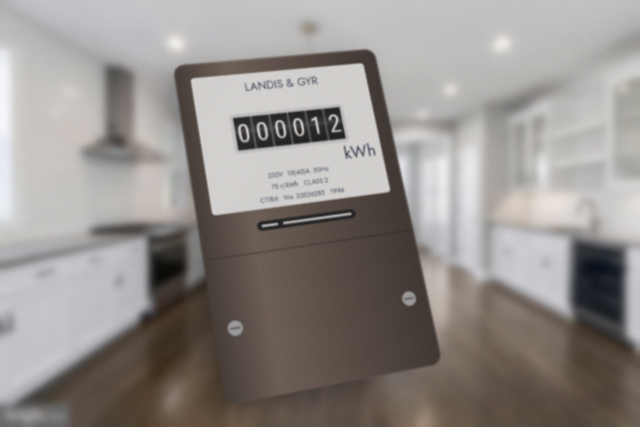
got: {"value": 12, "unit": "kWh"}
